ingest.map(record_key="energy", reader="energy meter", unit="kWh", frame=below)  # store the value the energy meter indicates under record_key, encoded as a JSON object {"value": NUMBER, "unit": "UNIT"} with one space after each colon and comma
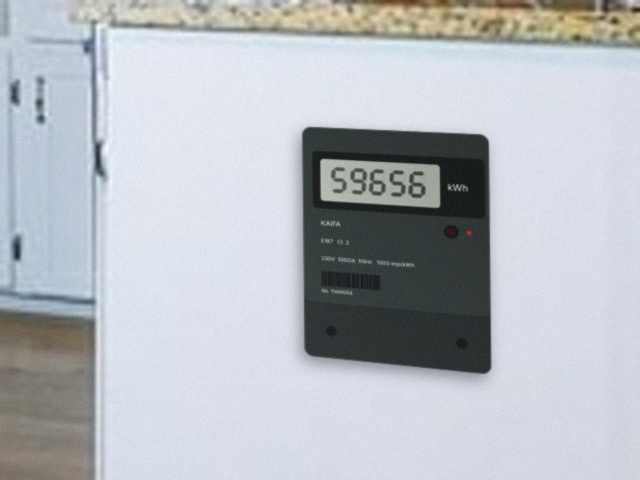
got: {"value": 59656, "unit": "kWh"}
